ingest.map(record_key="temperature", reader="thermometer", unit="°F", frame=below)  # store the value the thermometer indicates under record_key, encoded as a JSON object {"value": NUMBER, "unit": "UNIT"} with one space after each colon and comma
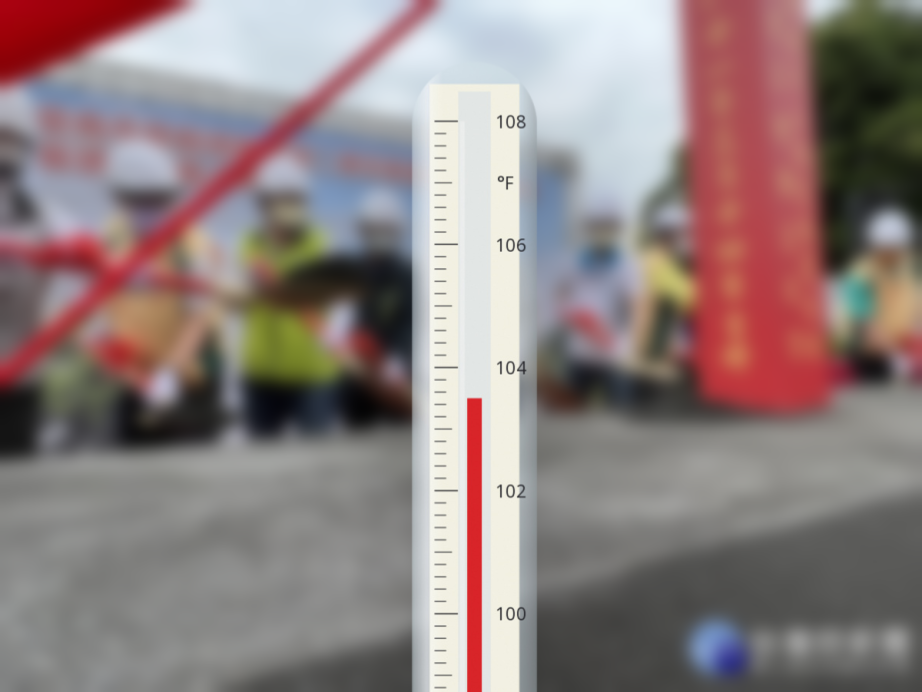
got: {"value": 103.5, "unit": "°F"}
